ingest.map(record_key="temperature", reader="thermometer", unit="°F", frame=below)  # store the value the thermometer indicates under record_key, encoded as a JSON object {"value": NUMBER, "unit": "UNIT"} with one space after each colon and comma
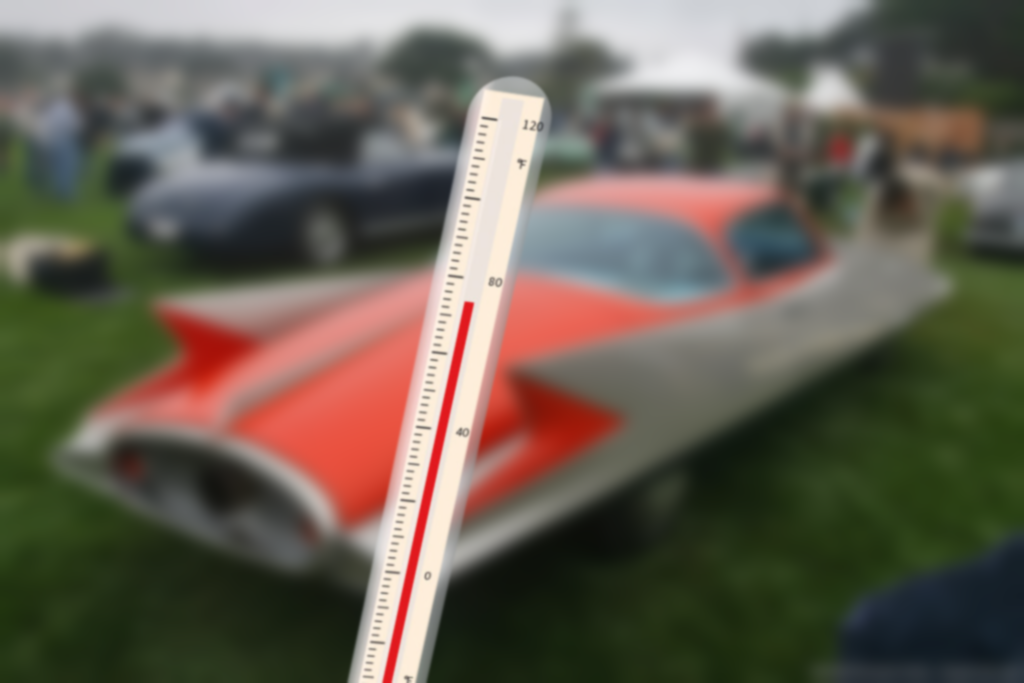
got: {"value": 74, "unit": "°F"}
